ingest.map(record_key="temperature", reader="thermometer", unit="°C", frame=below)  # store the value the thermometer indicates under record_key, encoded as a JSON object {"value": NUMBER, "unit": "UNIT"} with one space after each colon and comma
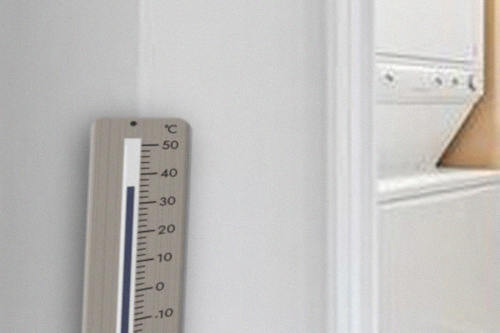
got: {"value": 36, "unit": "°C"}
